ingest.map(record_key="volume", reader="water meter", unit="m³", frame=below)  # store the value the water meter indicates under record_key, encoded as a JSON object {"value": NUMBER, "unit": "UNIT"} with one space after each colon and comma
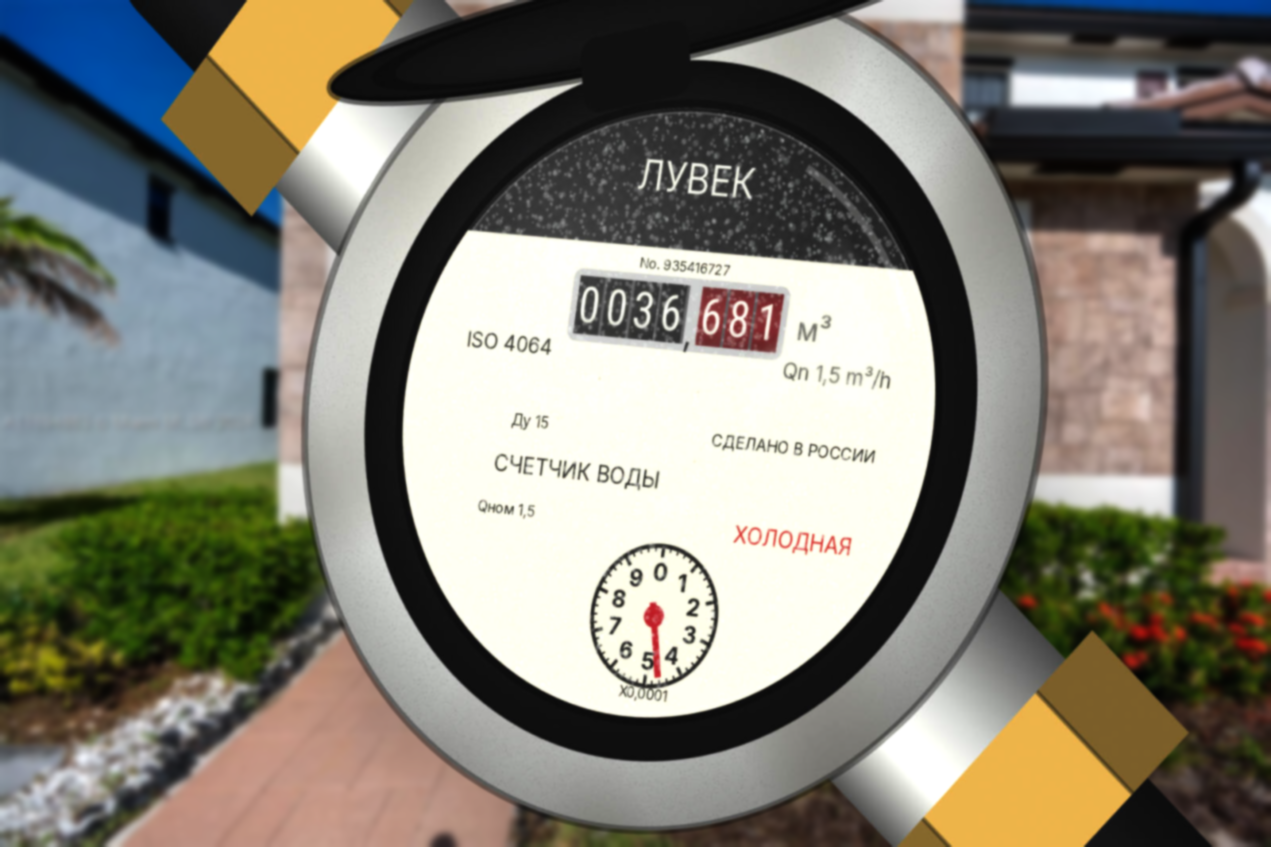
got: {"value": 36.6814, "unit": "m³"}
